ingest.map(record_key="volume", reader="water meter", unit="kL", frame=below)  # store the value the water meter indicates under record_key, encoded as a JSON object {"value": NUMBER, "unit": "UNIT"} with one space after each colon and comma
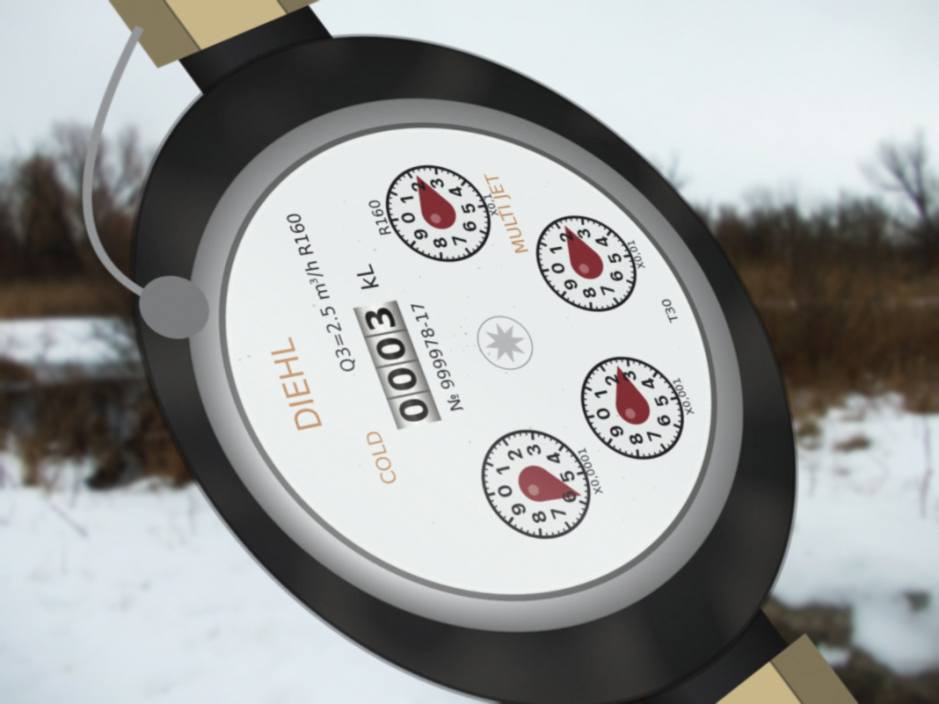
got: {"value": 3.2225, "unit": "kL"}
